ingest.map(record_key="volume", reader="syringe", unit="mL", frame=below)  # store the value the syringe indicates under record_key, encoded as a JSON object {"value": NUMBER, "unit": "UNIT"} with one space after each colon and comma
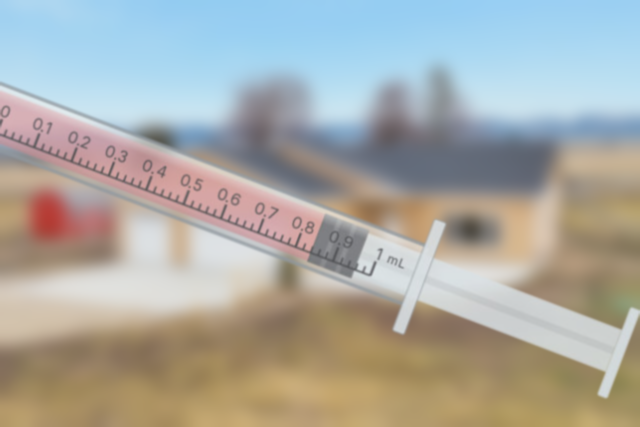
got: {"value": 0.84, "unit": "mL"}
